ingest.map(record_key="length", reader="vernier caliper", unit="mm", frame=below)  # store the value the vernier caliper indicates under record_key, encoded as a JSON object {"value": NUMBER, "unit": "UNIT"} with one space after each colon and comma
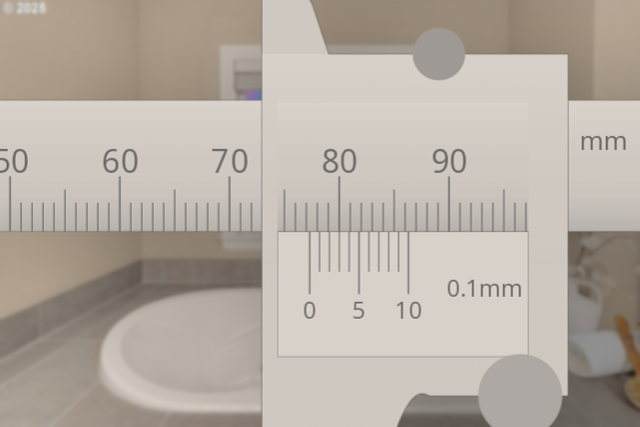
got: {"value": 77.3, "unit": "mm"}
